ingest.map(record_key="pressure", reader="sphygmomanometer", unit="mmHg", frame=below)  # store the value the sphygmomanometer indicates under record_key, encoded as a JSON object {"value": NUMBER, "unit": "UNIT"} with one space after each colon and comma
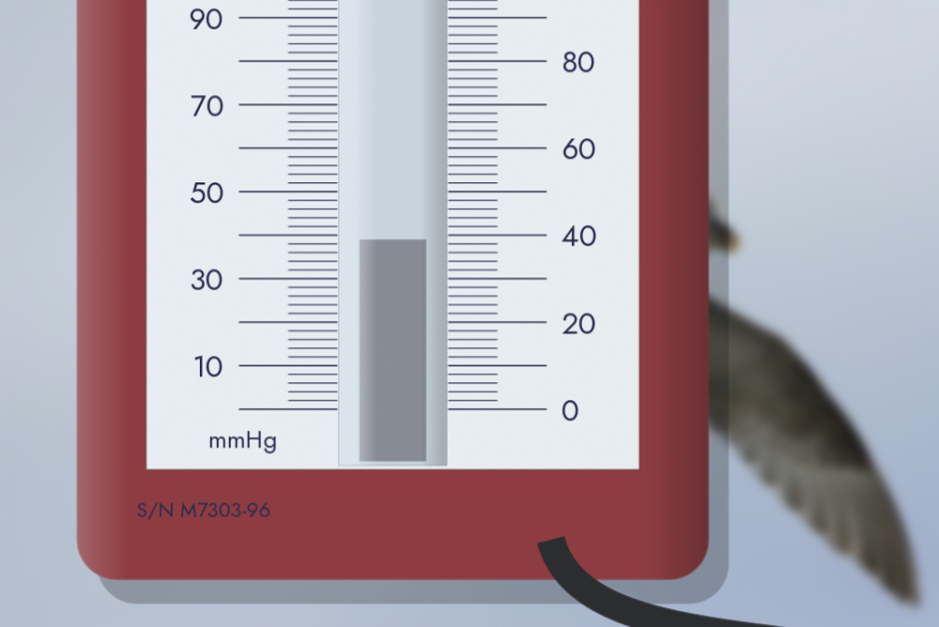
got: {"value": 39, "unit": "mmHg"}
